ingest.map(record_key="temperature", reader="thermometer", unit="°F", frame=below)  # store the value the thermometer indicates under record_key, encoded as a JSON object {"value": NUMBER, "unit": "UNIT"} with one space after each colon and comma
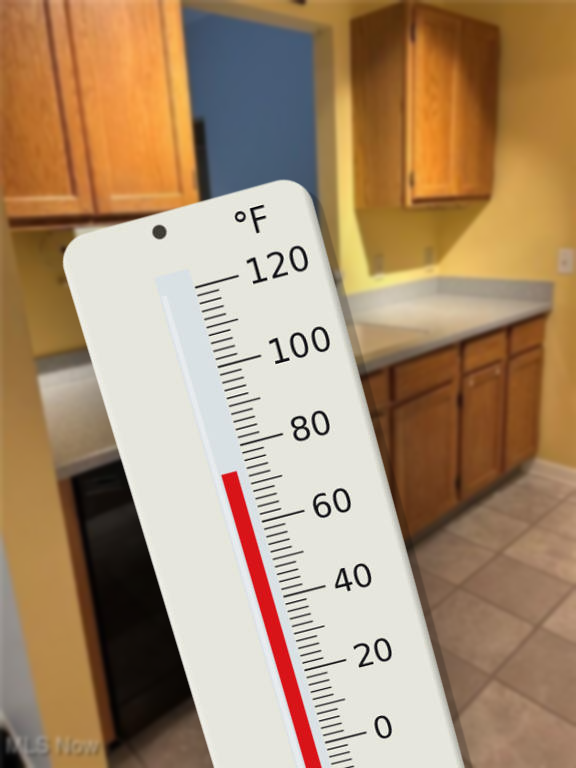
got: {"value": 74, "unit": "°F"}
